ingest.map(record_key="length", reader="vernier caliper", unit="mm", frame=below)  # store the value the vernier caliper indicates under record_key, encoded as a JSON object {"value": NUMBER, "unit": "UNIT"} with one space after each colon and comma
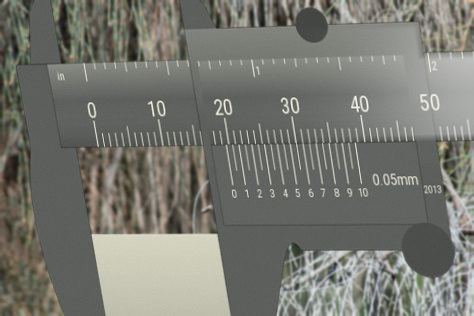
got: {"value": 19.6, "unit": "mm"}
